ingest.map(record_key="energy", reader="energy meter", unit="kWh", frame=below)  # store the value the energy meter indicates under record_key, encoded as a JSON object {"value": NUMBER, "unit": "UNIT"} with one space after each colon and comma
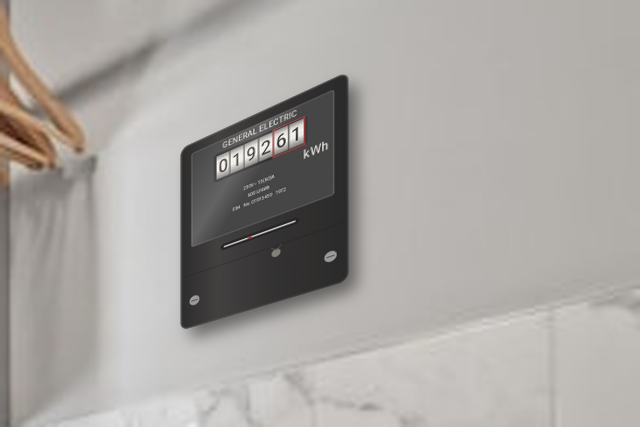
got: {"value": 192.61, "unit": "kWh"}
